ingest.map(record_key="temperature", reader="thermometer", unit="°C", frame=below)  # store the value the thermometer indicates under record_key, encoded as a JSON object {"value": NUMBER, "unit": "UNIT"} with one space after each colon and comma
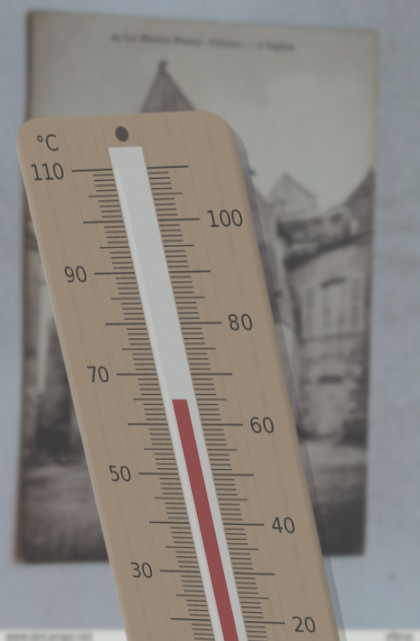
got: {"value": 65, "unit": "°C"}
